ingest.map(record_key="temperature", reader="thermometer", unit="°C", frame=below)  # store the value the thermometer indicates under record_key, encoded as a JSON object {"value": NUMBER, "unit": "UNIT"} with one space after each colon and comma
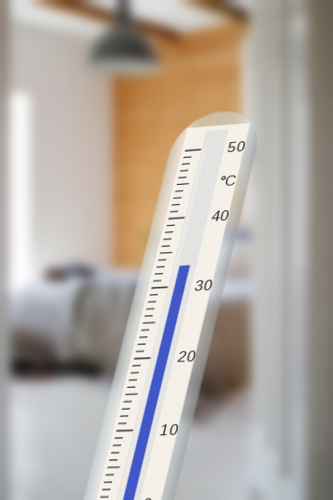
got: {"value": 33, "unit": "°C"}
